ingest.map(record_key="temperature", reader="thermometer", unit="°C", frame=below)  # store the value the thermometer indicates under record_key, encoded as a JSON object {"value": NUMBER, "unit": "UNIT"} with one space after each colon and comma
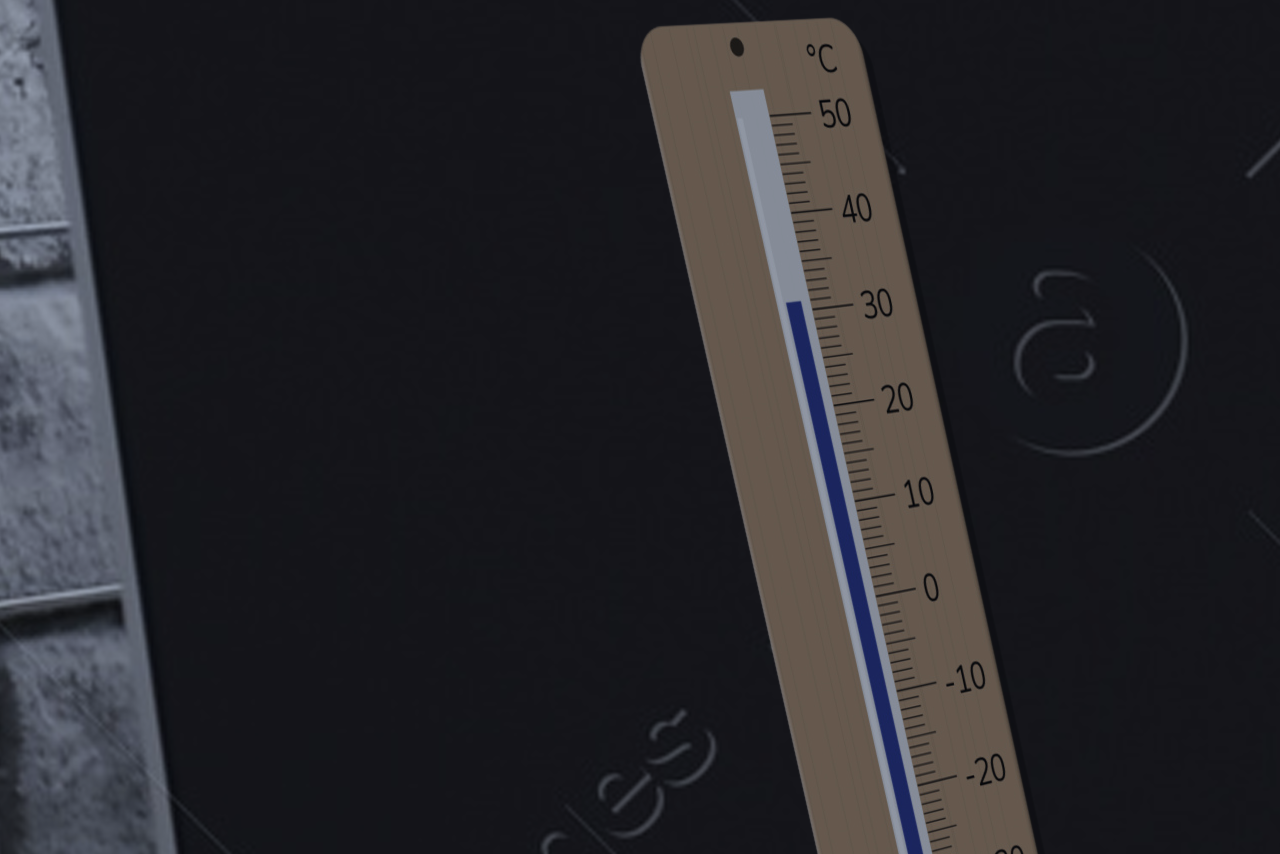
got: {"value": 31, "unit": "°C"}
